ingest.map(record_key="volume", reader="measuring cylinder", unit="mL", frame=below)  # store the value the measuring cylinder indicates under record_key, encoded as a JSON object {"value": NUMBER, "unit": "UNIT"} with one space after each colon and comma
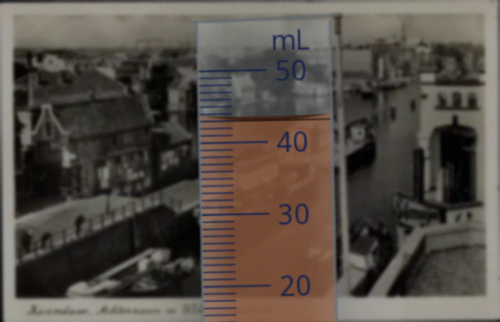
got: {"value": 43, "unit": "mL"}
